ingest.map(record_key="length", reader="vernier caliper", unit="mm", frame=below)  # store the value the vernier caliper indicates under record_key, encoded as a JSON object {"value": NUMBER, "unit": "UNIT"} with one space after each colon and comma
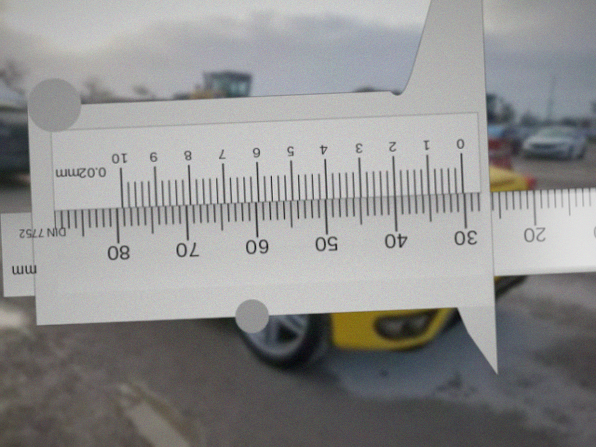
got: {"value": 30.2, "unit": "mm"}
